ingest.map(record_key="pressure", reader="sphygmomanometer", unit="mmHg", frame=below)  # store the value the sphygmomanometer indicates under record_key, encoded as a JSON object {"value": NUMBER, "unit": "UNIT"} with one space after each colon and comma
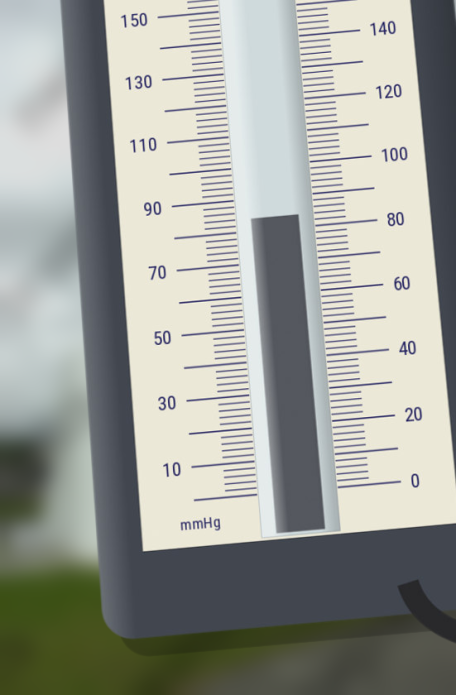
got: {"value": 84, "unit": "mmHg"}
